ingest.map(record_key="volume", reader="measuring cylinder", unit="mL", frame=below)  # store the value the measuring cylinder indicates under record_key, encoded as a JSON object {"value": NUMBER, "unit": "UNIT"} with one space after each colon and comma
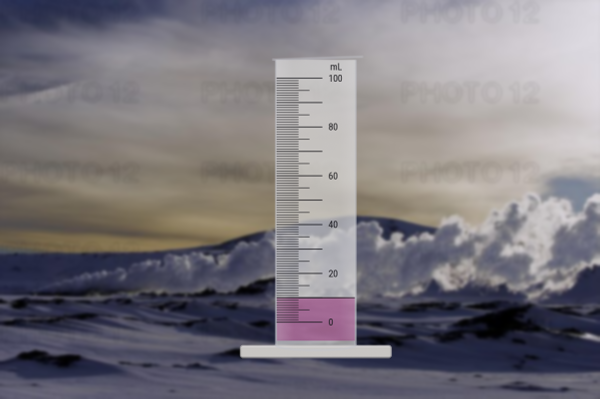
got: {"value": 10, "unit": "mL"}
